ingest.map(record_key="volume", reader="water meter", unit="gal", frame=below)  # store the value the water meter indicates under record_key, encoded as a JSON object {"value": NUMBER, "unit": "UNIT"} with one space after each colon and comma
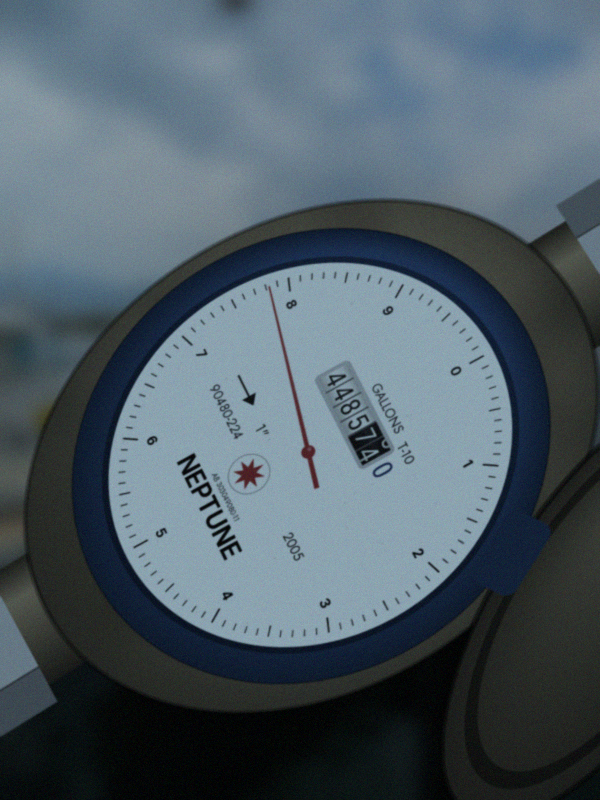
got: {"value": 4485737.8, "unit": "gal"}
